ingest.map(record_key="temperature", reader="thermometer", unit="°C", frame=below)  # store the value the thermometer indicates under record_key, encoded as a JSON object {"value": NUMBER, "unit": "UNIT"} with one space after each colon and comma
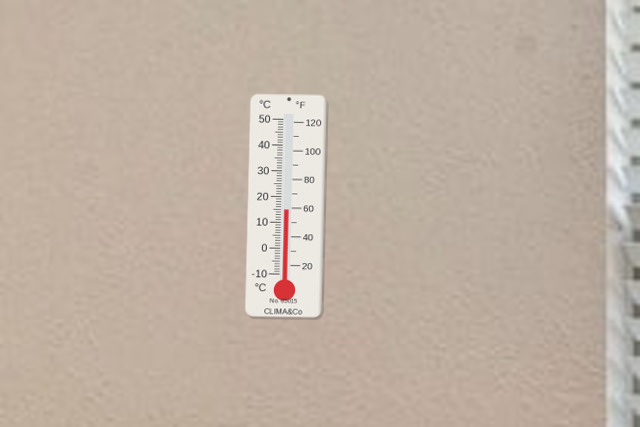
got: {"value": 15, "unit": "°C"}
